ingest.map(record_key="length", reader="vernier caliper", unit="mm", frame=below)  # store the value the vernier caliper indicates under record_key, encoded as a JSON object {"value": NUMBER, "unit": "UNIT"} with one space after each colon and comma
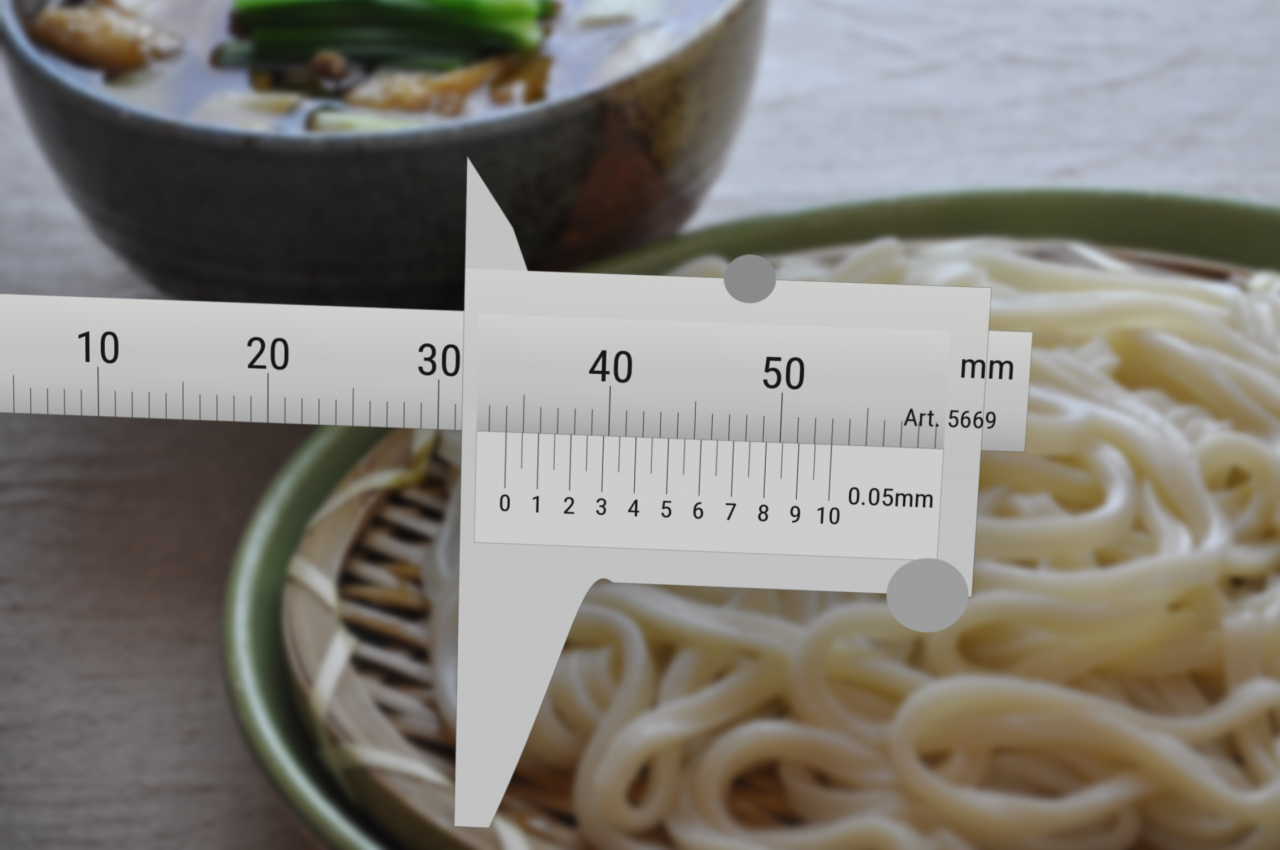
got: {"value": 34.0, "unit": "mm"}
